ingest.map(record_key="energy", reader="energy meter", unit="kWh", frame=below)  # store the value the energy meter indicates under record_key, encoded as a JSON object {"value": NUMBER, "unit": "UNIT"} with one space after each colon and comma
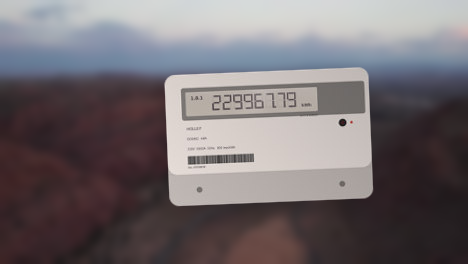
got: {"value": 229967.79, "unit": "kWh"}
